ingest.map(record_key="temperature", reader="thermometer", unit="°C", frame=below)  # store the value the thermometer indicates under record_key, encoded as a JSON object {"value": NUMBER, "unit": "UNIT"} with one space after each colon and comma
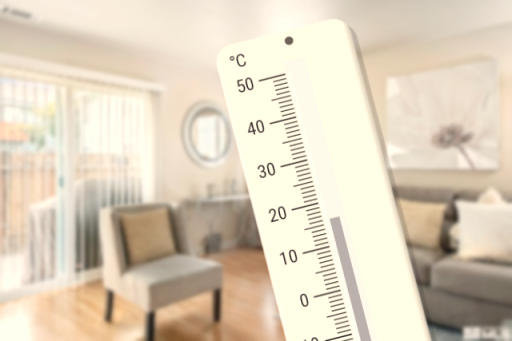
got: {"value": 16, "unit": "°C"}
